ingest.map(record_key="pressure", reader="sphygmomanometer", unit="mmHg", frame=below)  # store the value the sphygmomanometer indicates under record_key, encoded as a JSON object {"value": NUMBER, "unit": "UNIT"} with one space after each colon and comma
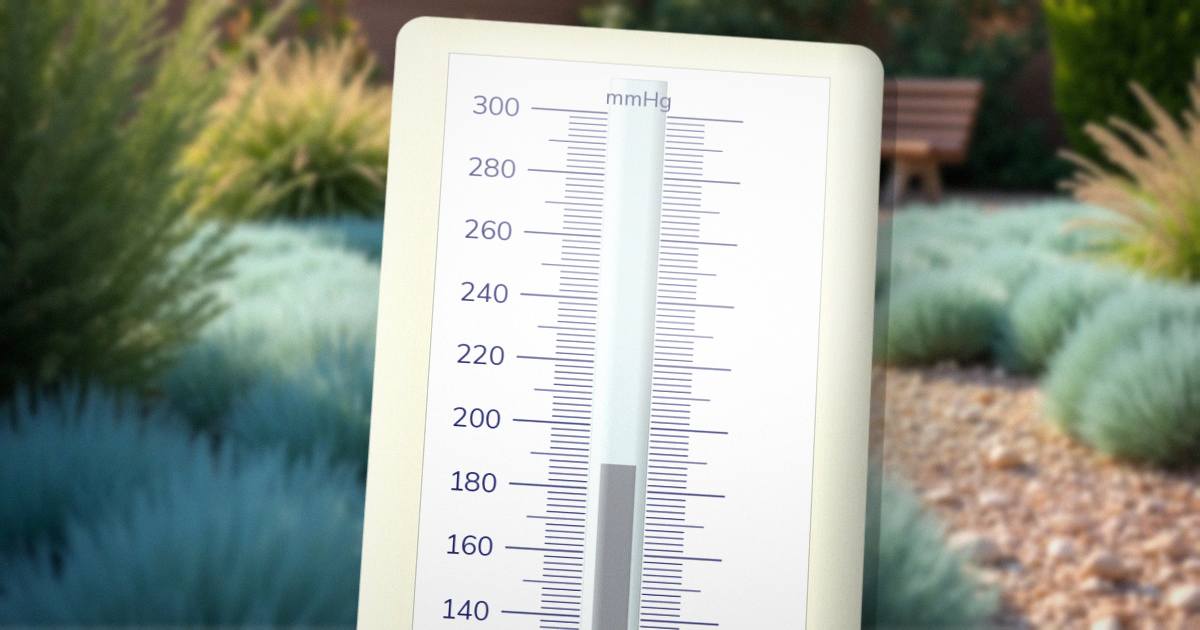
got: {"value": 188, "unit": "mmHg"}
